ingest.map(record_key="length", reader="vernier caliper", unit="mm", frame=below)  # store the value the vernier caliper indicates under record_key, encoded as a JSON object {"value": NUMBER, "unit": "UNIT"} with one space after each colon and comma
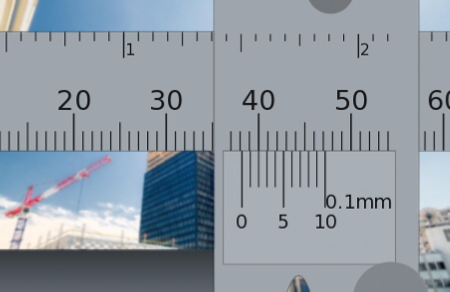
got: {"value": 38.2, "unit": "mm"}
